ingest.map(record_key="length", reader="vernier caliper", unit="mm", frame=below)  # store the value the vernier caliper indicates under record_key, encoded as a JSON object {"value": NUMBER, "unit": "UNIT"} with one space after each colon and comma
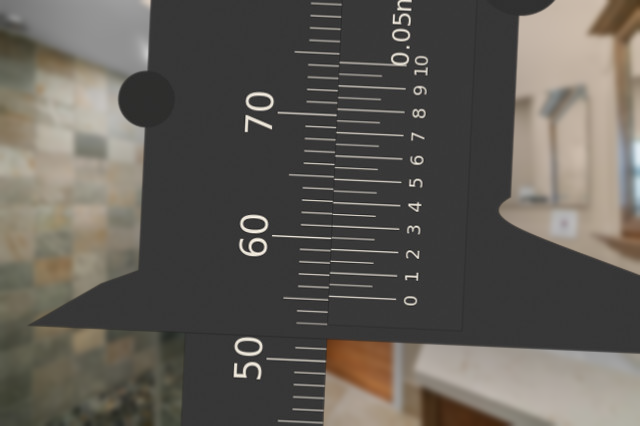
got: {"value": 55.3, "unit": "mm"}
